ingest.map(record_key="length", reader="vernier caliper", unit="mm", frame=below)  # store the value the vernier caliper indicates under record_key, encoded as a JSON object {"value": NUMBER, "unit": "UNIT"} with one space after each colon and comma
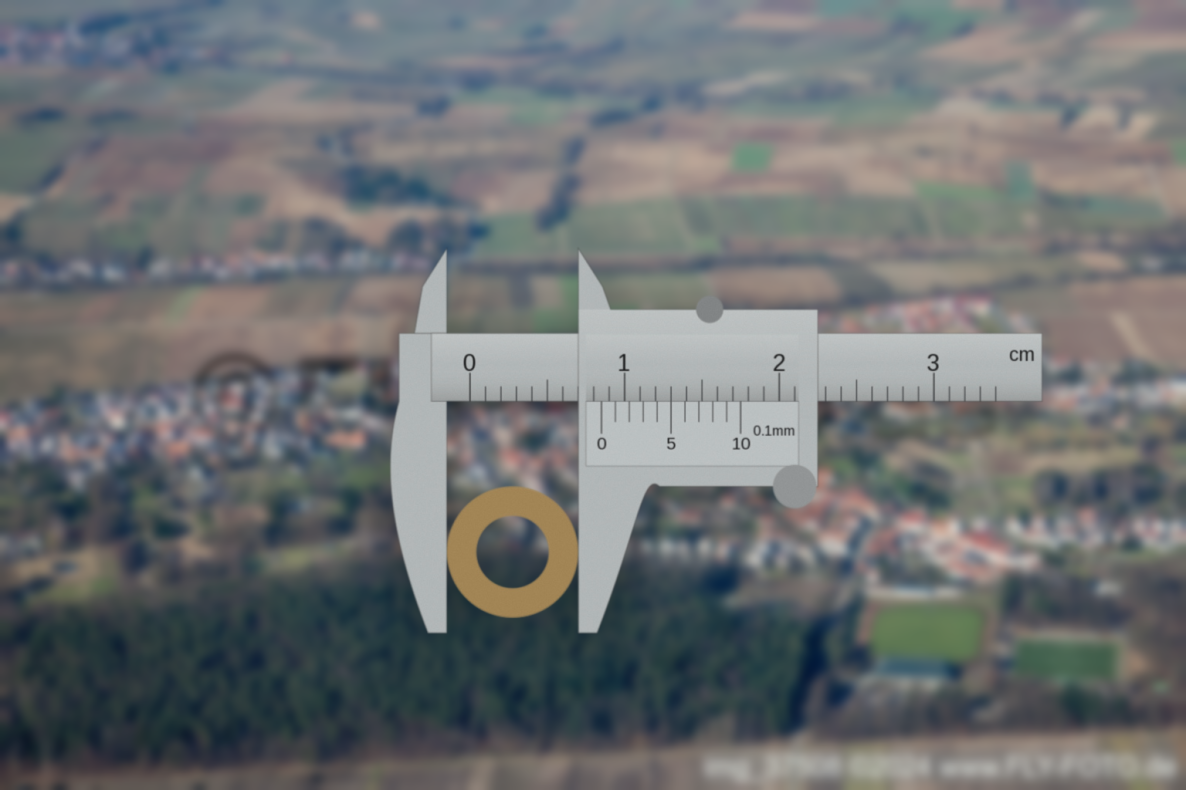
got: {"value": 8.5, "unit": "mm"}
